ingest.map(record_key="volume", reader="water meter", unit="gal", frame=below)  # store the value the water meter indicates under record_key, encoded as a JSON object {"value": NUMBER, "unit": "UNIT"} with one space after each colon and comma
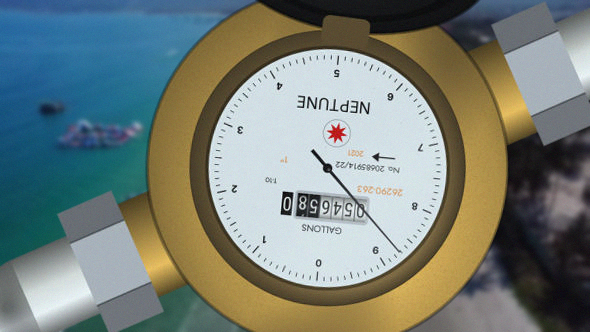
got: {"value": 546578.7, "unit": "gal"}
